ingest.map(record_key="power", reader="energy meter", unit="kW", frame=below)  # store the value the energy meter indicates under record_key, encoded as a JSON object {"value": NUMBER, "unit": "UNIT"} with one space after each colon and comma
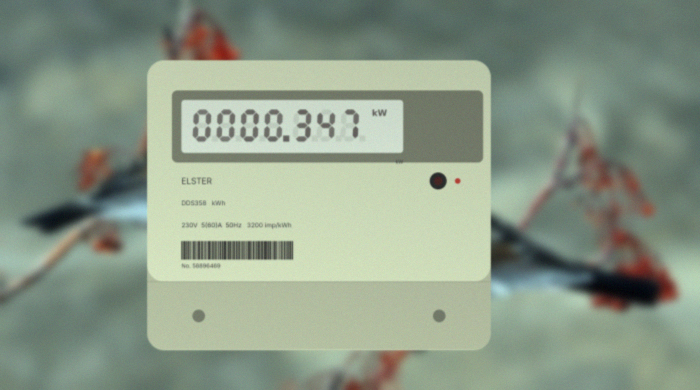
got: {"value": 0.347, "unit": "kW"}
